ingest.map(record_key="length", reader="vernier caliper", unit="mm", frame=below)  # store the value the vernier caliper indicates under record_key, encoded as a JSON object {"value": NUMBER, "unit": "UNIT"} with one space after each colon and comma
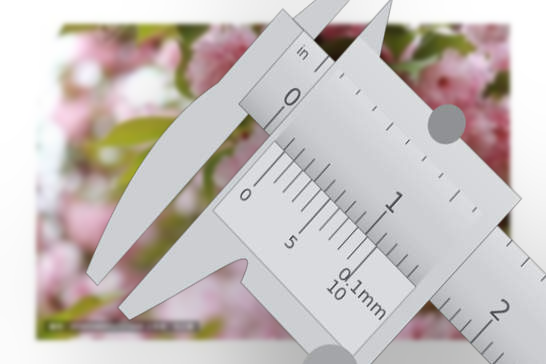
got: {"value": 2.1, "unit": "mm"}
